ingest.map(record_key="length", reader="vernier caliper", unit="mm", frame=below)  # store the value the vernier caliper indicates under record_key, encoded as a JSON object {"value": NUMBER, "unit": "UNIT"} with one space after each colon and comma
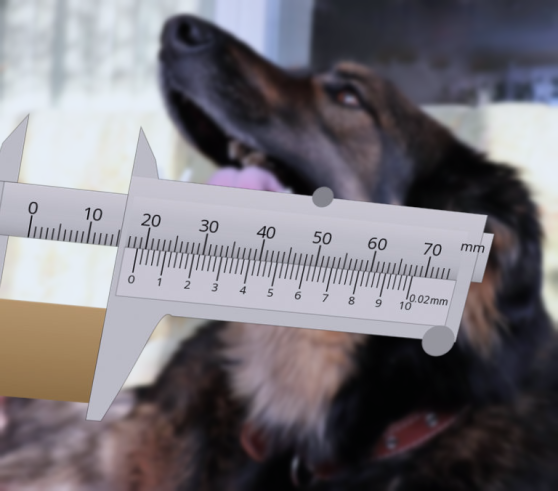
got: {"value": 18.6, "unit": "mm"}
